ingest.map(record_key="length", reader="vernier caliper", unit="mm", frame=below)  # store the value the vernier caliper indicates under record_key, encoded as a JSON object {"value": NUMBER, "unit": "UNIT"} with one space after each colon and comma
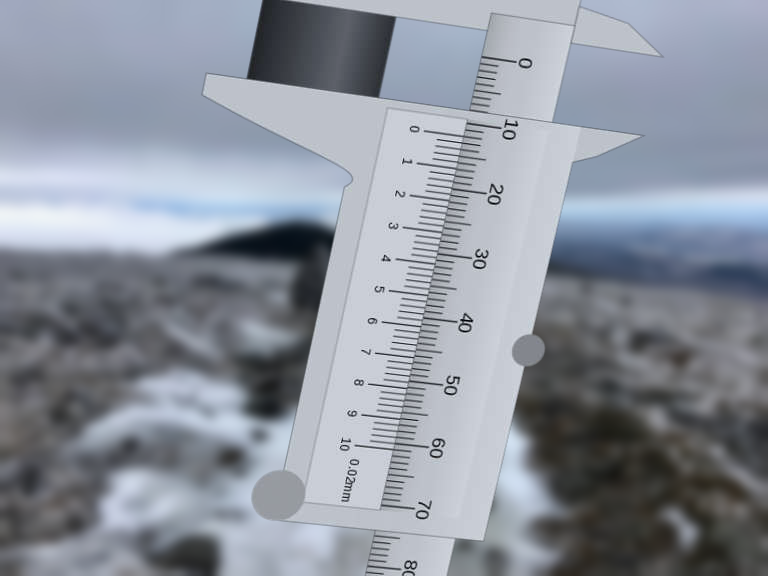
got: {"value": 12.0, "unit": "mm"}
